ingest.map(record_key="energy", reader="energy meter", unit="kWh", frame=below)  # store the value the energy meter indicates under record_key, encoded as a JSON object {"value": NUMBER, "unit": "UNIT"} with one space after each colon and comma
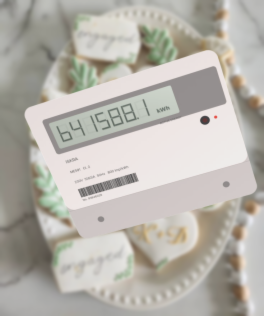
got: {"value": 641588.1, "unit": "kWh"}
